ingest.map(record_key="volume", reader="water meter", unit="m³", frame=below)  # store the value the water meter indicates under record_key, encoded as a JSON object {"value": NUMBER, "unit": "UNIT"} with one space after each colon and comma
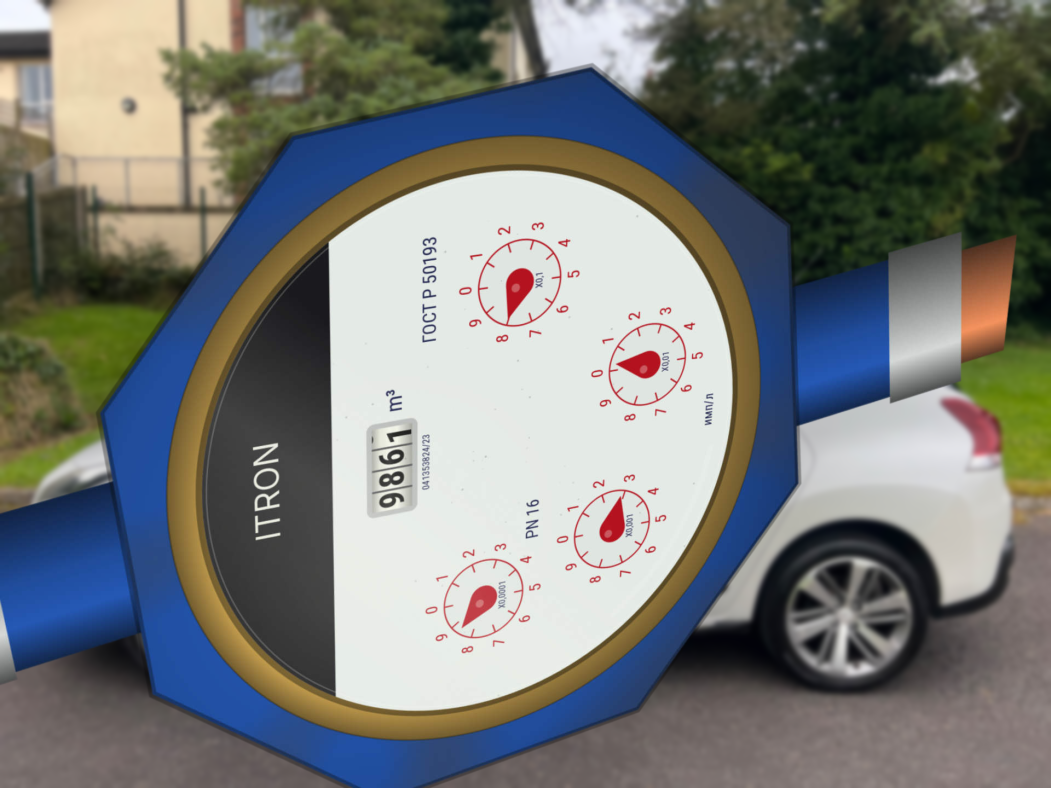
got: {"value": 9860.8028, "unit": "m³"}
